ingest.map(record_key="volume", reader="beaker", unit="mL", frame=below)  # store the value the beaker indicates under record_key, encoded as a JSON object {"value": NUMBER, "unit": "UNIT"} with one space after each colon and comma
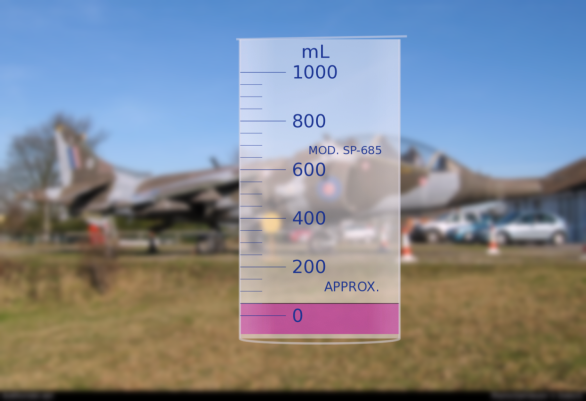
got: {"value": 50, "unit": "mL"}
